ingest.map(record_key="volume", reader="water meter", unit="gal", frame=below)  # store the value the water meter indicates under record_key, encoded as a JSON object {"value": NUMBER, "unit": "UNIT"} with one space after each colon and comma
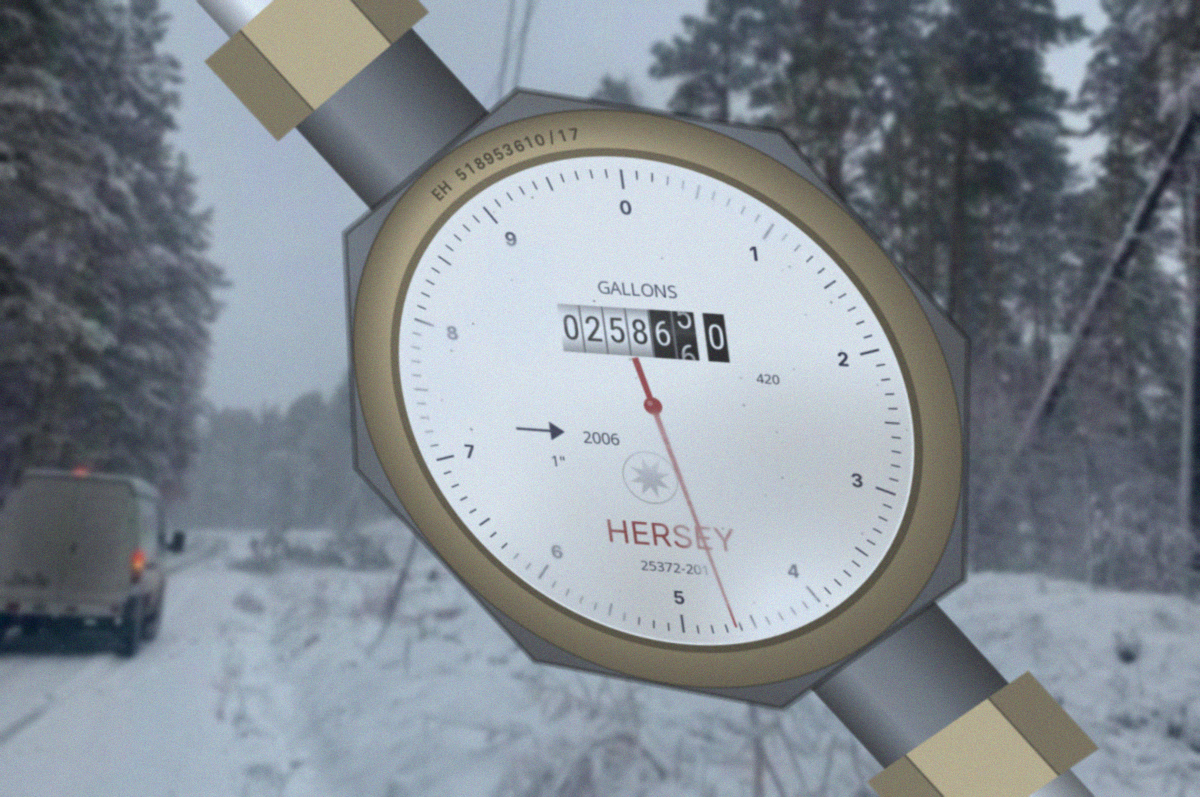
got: {"value": 258654.6, "unit": "gal"}
